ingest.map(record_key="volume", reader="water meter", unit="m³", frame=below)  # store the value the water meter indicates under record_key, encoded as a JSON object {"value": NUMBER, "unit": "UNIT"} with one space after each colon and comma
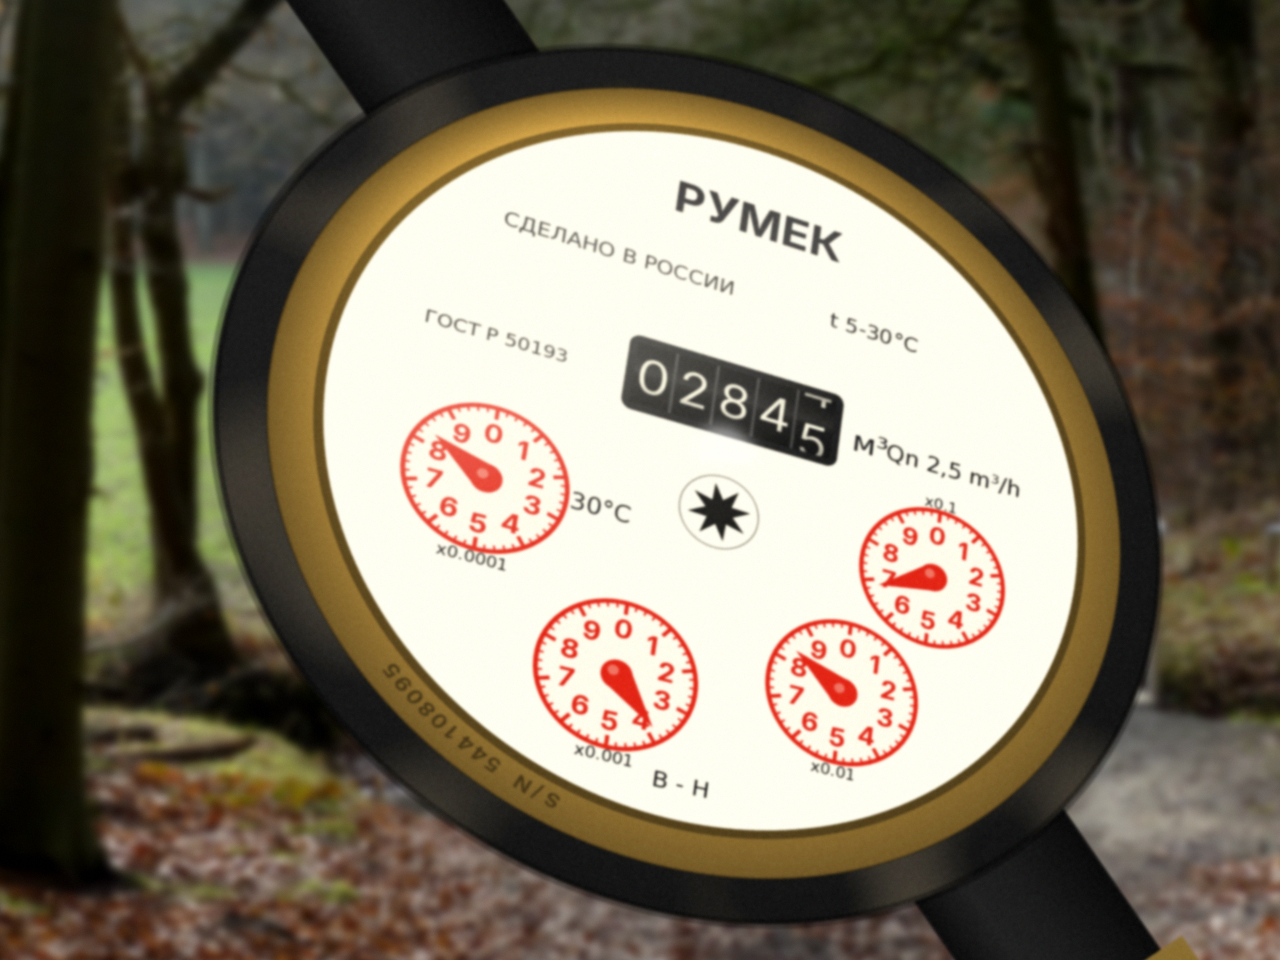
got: {"value": 2844.6838, "unit": "m³"}
